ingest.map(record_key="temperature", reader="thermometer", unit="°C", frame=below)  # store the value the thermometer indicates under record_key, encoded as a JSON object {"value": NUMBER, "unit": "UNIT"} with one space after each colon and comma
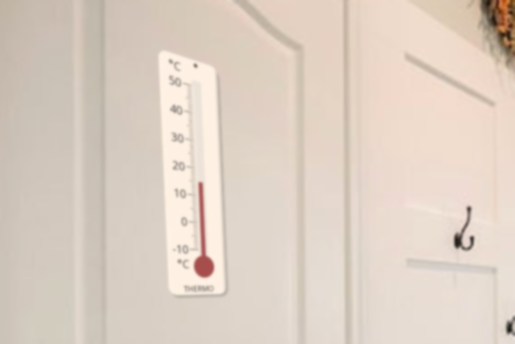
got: {"value": 15, "unit": "°C"}
